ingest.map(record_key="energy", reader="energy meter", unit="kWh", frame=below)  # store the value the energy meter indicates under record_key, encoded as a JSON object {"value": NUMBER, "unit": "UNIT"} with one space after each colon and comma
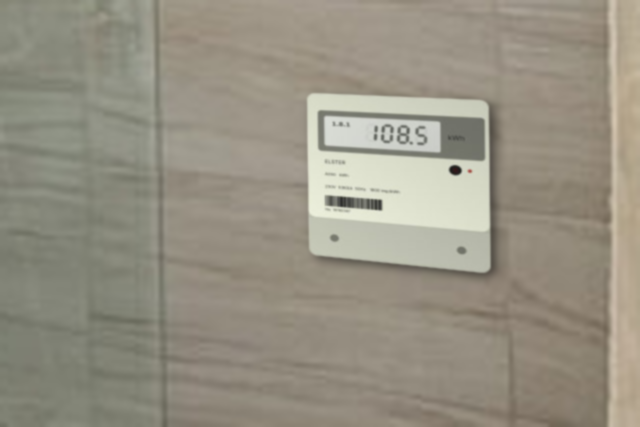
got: {"value": 108.5, "unit": "kWh"}
